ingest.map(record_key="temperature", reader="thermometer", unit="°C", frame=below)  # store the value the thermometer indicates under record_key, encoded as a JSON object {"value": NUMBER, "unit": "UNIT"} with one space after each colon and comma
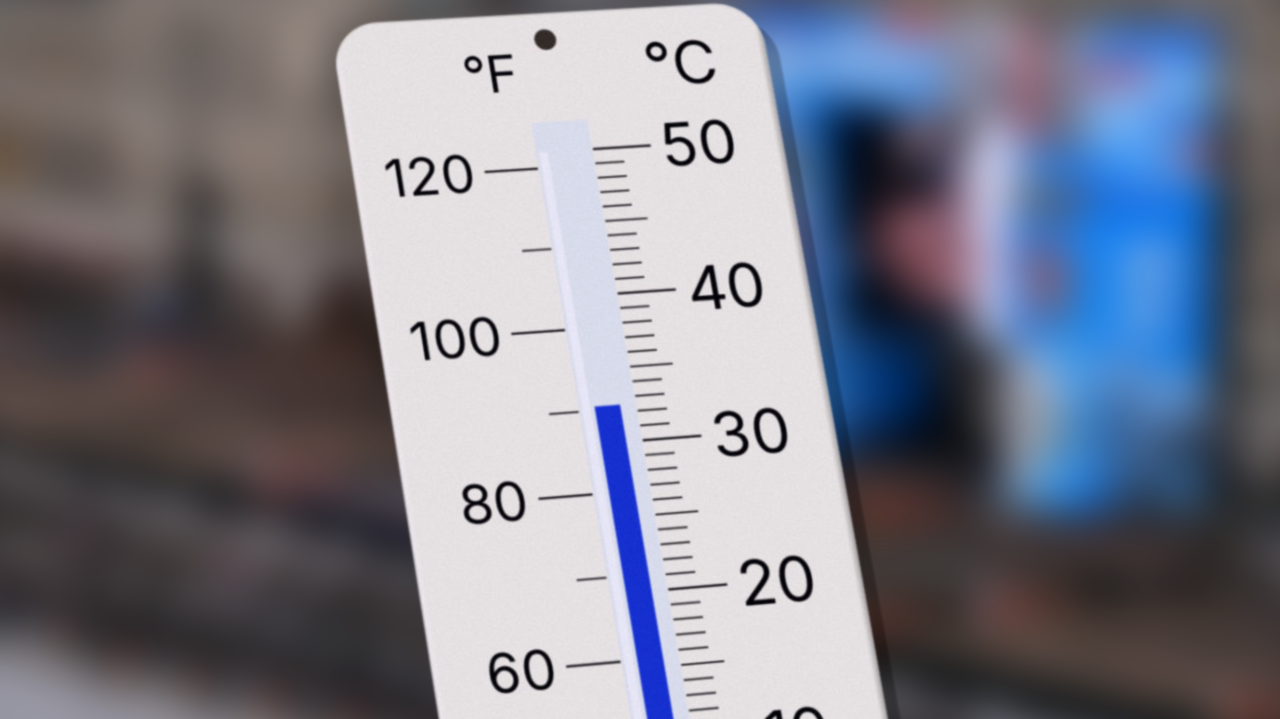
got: {"value": 32.5, "unit": "°C"}
